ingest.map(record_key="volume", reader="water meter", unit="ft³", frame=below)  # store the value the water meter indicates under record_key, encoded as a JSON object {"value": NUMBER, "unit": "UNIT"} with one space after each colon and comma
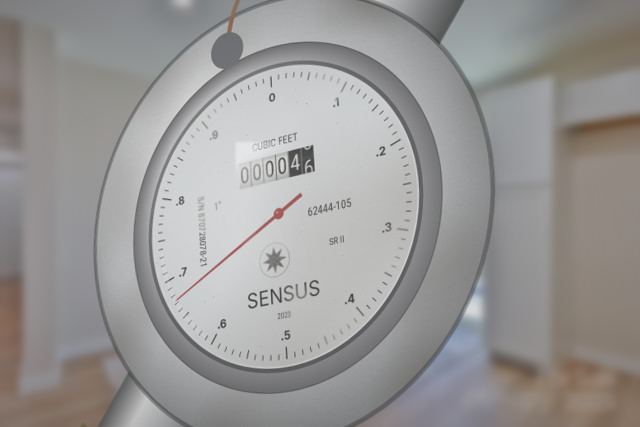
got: {"value": 45.67, "unit": "ft³"}
